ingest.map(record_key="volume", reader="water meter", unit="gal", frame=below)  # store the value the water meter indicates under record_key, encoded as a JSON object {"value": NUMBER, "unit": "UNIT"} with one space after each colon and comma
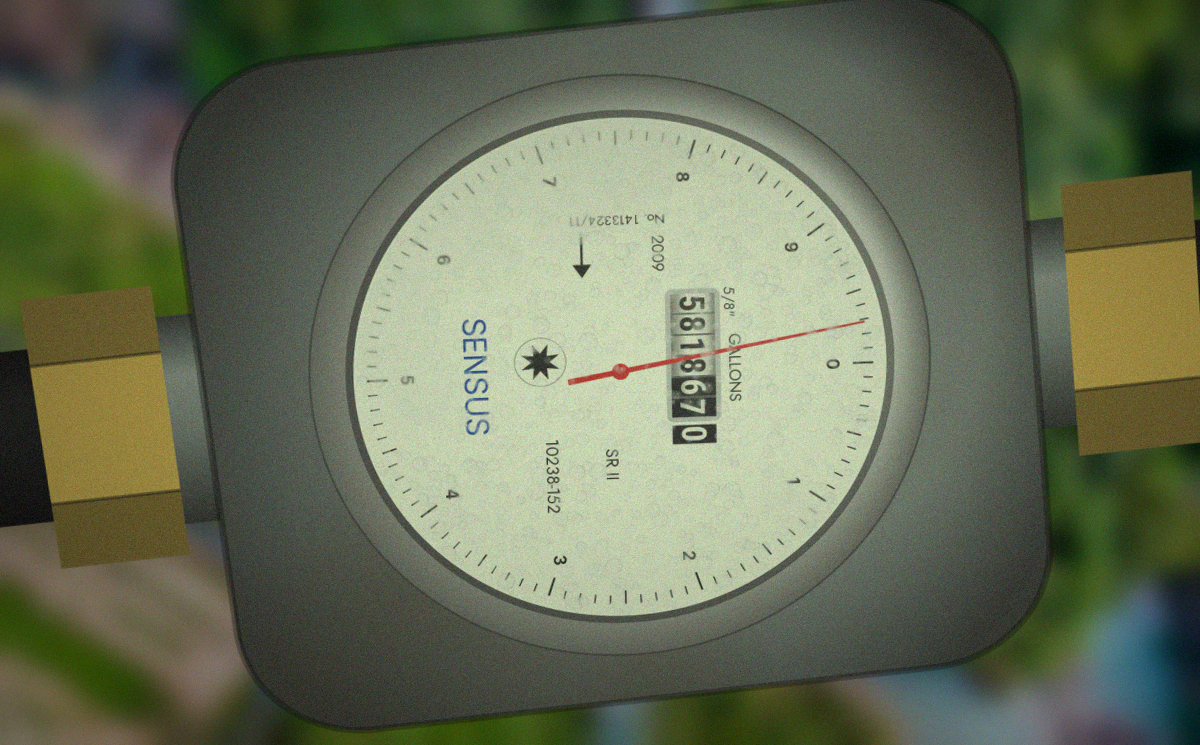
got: {"value": 5818669.7, "unit": "gal"}
